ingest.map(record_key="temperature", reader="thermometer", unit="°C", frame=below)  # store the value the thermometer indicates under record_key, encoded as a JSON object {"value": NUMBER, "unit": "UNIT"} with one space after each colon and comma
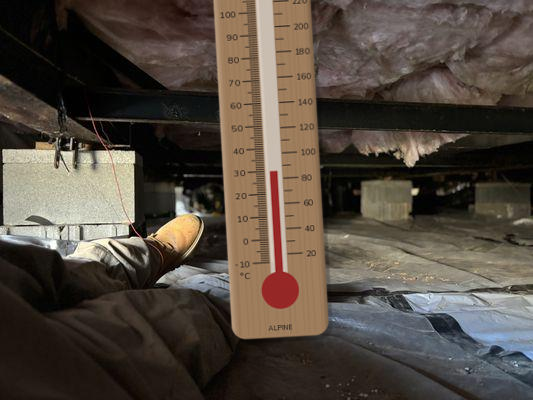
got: {"value": 30, "unit": "°C"}
